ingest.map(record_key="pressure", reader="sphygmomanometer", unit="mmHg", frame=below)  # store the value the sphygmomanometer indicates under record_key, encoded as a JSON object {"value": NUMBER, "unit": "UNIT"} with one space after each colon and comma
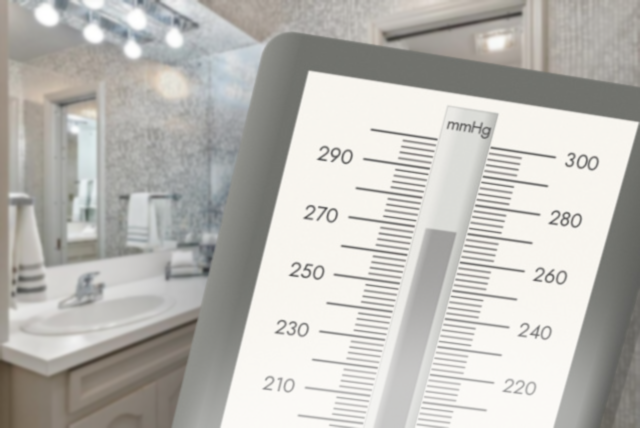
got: {"value": 270, "unit": "mmHg"}
